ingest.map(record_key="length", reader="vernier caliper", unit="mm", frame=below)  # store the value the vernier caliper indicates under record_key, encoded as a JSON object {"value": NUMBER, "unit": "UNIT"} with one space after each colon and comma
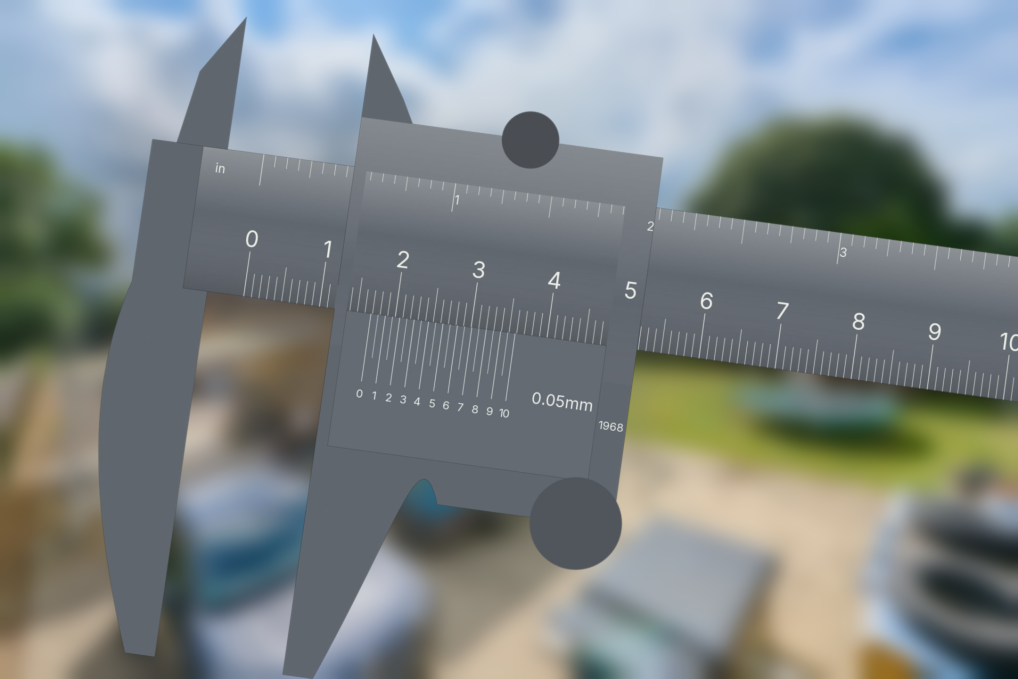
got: {"value": 16.8, "unit": "mm"}
